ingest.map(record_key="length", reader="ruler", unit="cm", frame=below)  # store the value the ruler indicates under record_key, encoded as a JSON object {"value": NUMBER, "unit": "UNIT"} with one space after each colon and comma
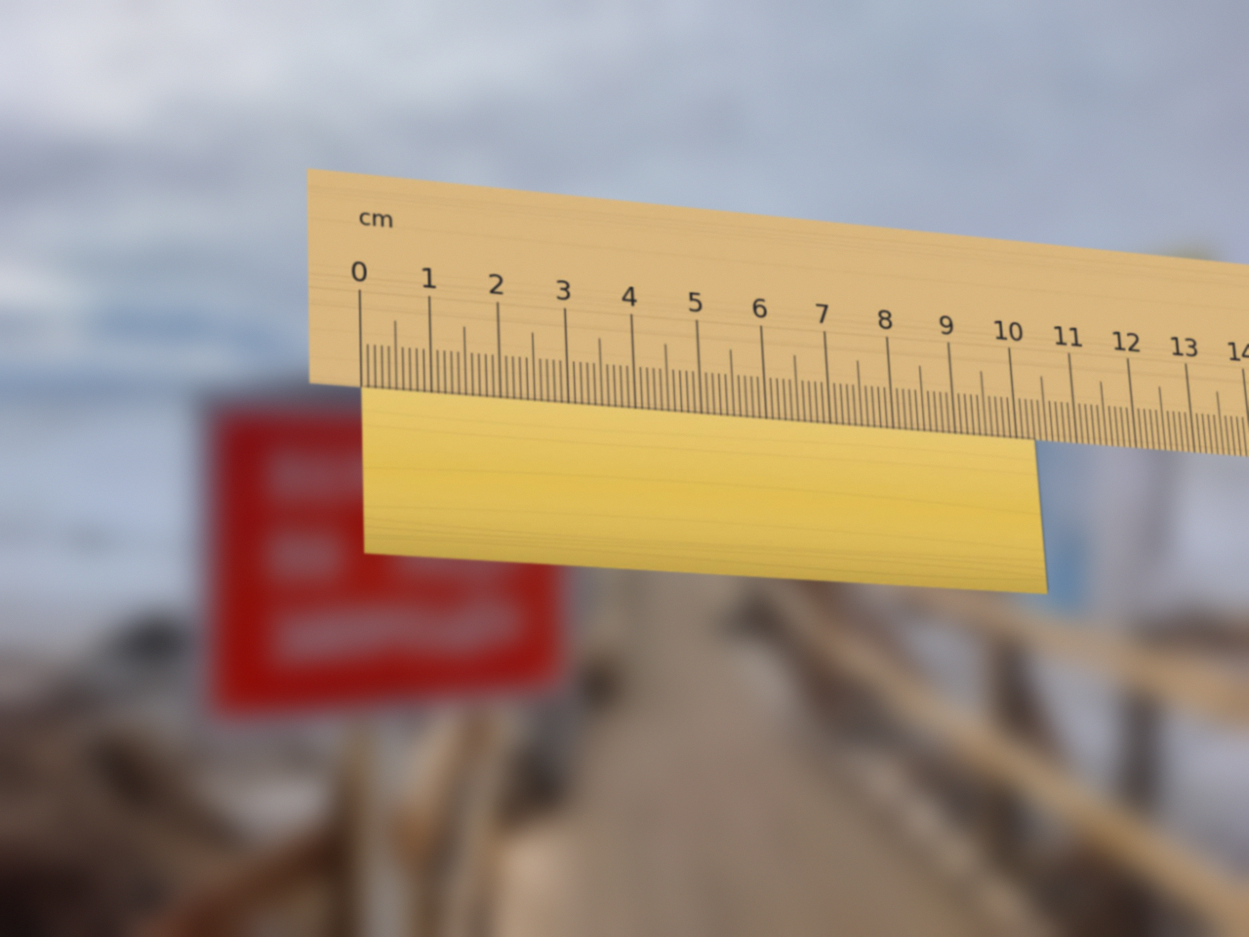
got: {"value": 10.3, "unit": "cm"}
